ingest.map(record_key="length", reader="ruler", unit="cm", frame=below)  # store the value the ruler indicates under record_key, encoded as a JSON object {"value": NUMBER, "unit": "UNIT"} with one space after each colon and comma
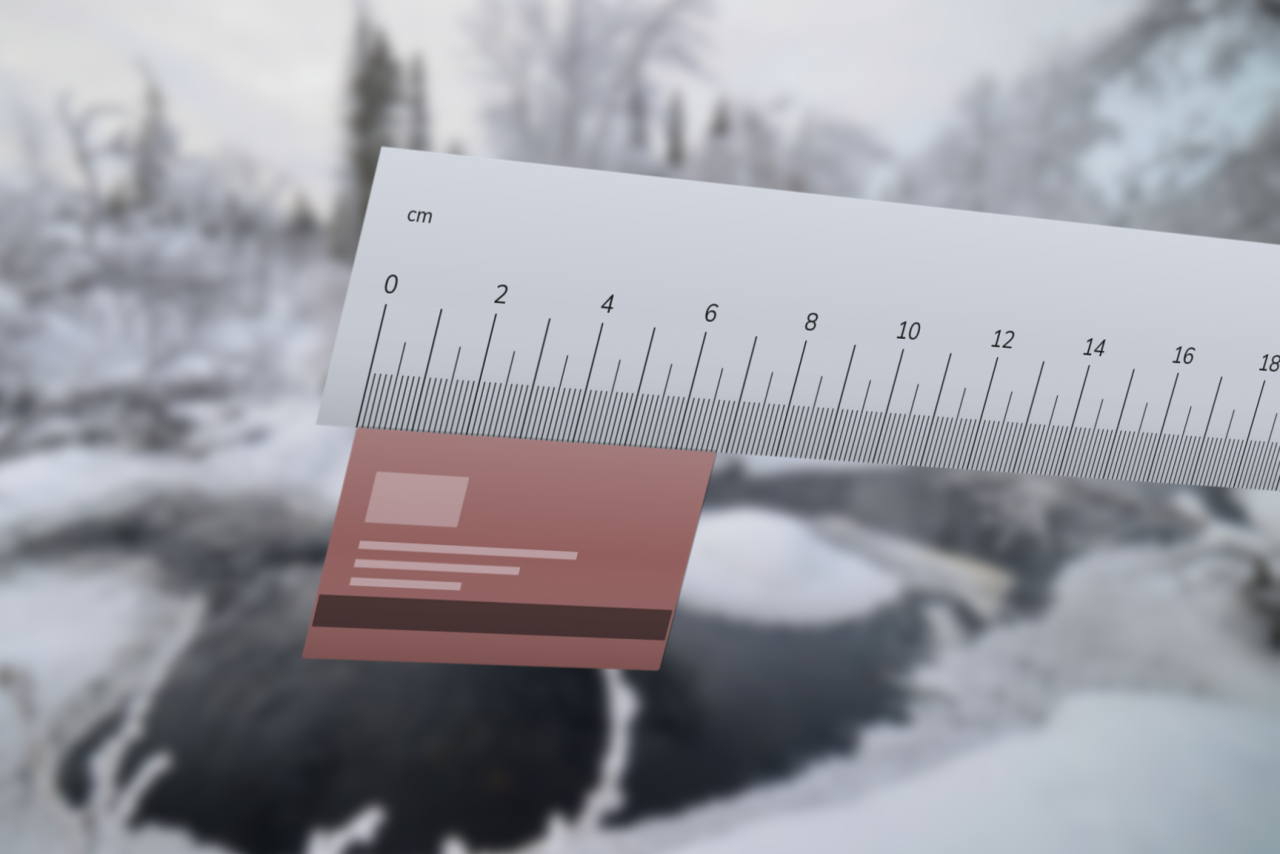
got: {"value": 6.8, "unit": "cm"}
